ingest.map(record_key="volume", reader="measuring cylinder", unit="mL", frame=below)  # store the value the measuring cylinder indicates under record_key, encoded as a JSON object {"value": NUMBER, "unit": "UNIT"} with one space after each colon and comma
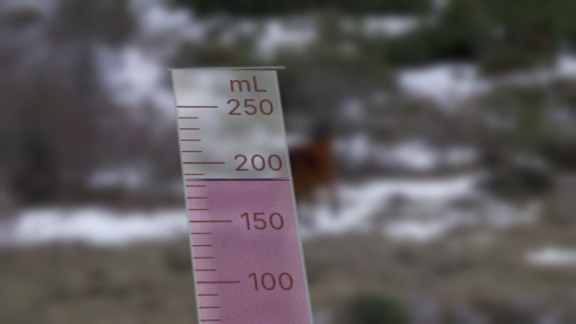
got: {"value": 185, "unit": "mL"}
